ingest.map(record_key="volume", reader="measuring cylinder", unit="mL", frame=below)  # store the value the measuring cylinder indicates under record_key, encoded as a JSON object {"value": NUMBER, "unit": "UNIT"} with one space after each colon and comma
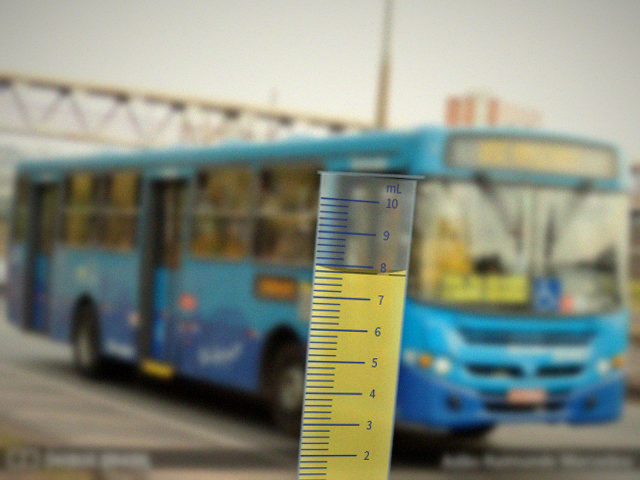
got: {"value": 7.8, "unit": "mL"}
